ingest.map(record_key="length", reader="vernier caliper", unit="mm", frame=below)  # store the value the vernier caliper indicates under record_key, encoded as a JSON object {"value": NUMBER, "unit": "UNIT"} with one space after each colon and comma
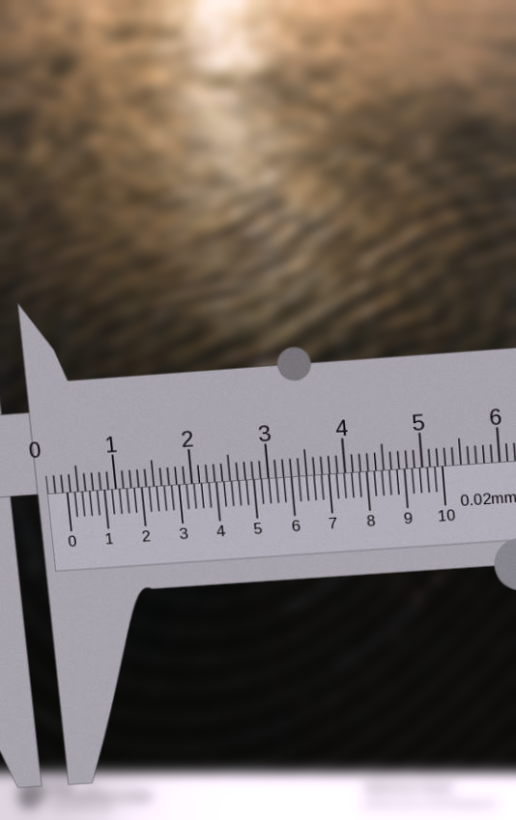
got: {"value": 3.6, "unit": "mm"}
